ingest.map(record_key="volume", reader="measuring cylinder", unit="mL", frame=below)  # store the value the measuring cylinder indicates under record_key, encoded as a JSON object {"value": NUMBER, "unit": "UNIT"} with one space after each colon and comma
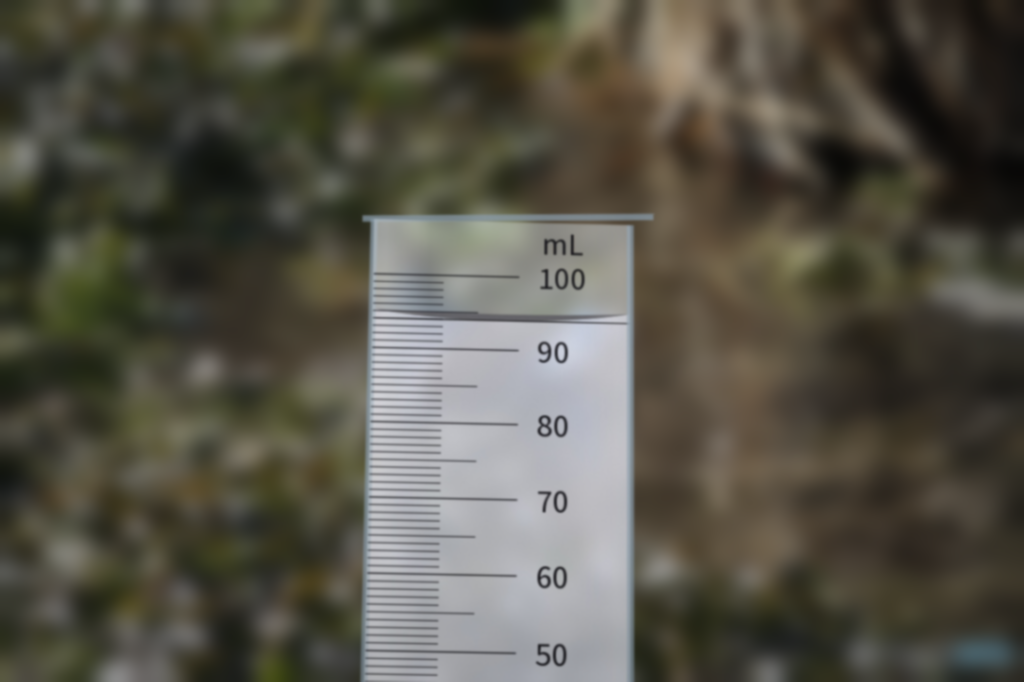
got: {"value": 94, "unit": "mL"}
